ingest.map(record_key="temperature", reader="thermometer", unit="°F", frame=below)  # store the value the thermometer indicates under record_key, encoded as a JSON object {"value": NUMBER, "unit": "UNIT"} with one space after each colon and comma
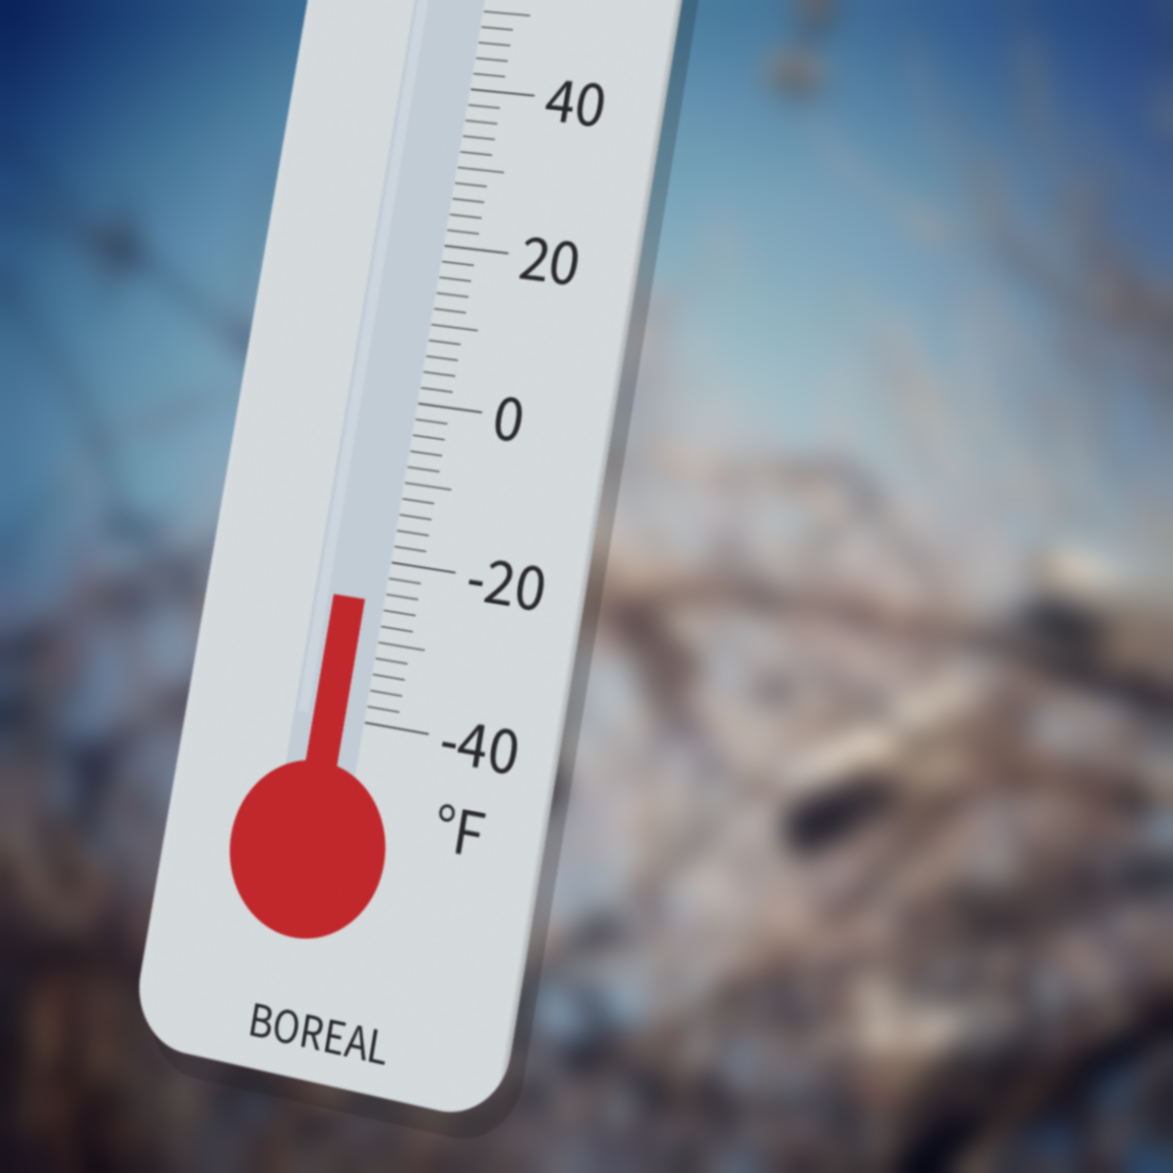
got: {"value": -25, "unit": "°F"}
